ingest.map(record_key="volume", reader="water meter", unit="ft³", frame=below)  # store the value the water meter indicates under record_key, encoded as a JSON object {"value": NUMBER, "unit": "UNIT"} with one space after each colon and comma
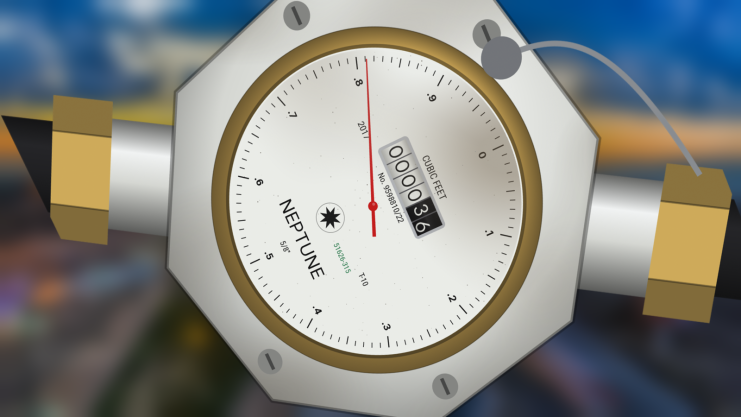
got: {"value": 35.81, "unit": "ft³"}
